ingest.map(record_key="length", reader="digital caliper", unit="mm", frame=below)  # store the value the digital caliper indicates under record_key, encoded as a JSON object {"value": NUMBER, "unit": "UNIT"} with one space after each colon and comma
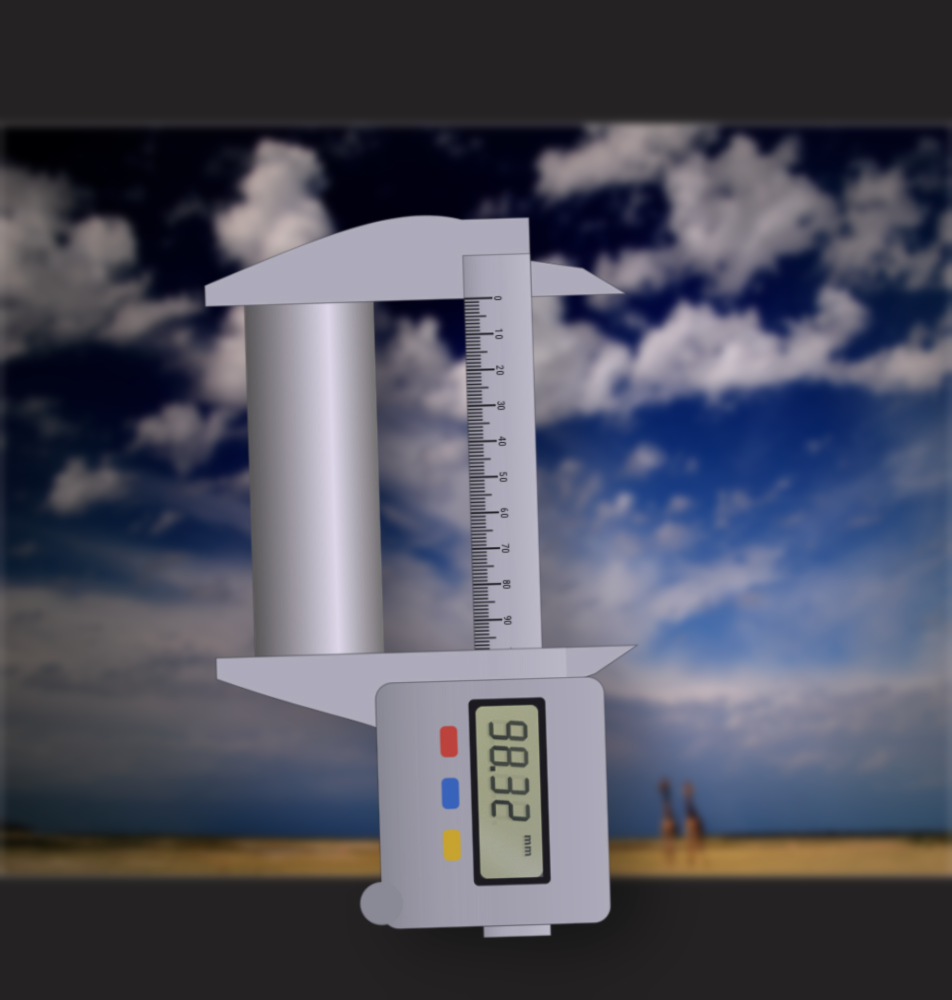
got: {"value": 98.32, "unit": "mm"}
